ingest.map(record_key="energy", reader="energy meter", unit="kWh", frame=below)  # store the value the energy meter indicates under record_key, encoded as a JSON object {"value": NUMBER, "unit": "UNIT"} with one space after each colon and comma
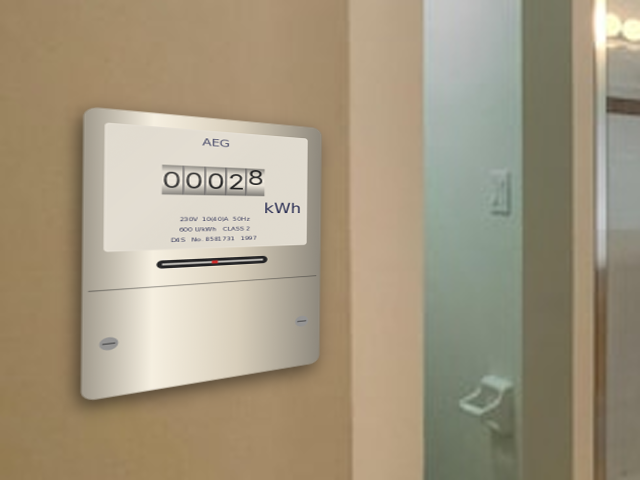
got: {"value": 28, "unit": "kWh"}
